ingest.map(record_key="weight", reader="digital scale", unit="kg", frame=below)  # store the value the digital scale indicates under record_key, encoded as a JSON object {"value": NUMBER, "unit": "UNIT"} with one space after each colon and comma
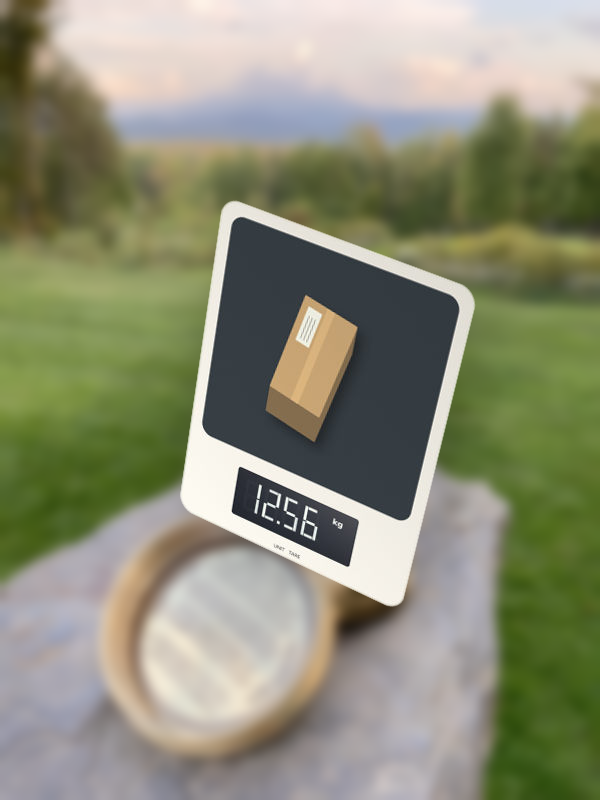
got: {"value": 12.56, "unit": "kg"}
